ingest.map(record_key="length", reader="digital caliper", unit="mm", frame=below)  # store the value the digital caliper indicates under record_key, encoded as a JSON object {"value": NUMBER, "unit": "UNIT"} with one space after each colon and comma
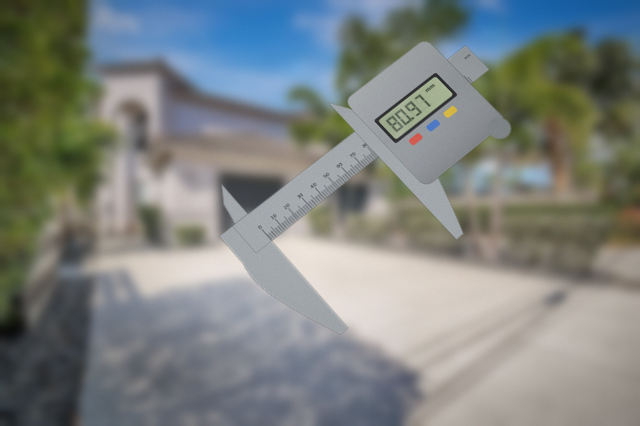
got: {"value": 80.97, "unit": "mm"}
